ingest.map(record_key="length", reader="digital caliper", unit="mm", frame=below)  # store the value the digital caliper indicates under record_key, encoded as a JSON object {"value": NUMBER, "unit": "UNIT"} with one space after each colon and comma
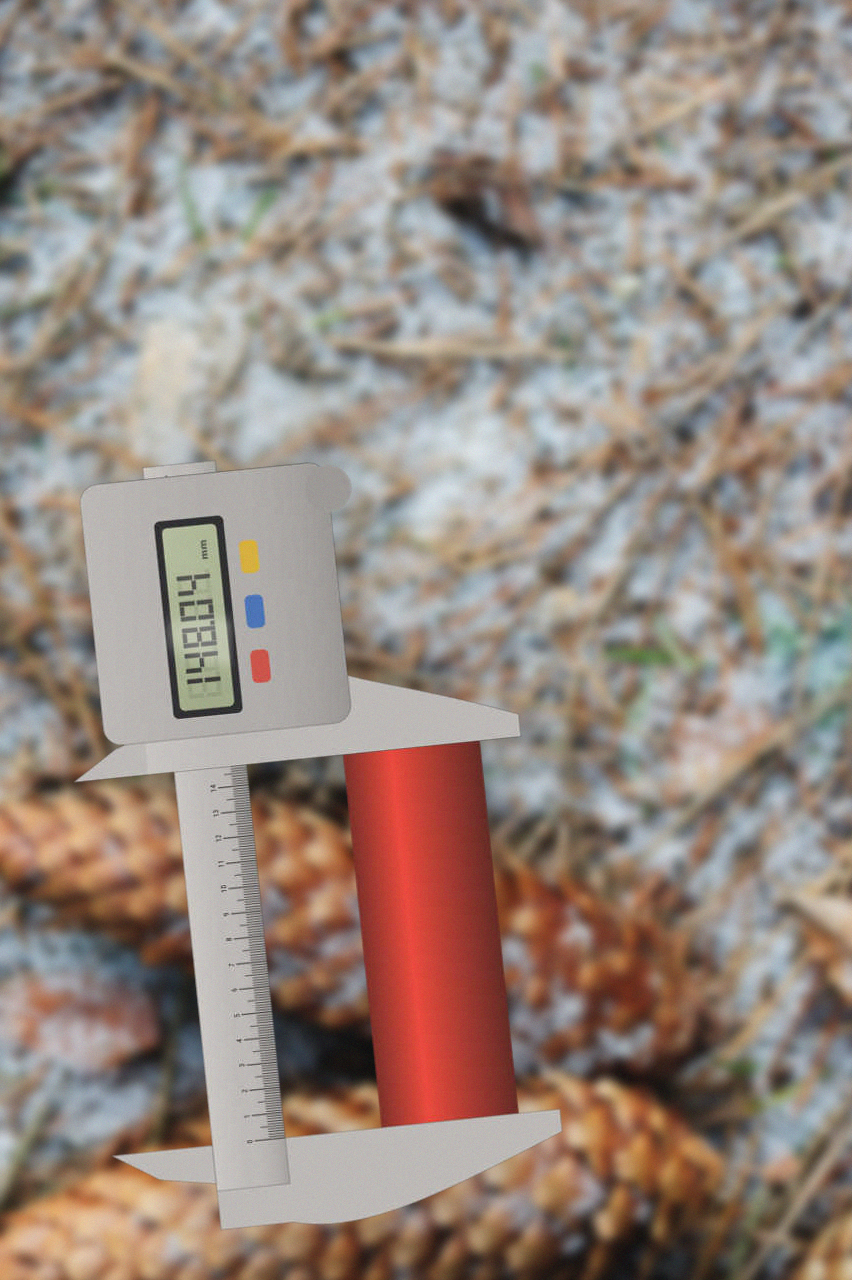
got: {"value": 148.04, "unit": "mm"}
